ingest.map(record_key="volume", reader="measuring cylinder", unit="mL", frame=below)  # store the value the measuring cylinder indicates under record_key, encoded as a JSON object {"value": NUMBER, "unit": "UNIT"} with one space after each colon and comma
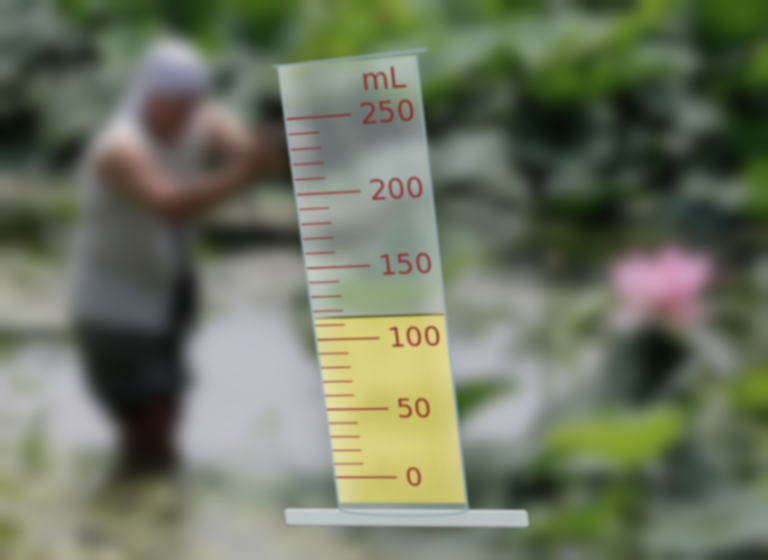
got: {"value": 115, "unit": "mL"}
